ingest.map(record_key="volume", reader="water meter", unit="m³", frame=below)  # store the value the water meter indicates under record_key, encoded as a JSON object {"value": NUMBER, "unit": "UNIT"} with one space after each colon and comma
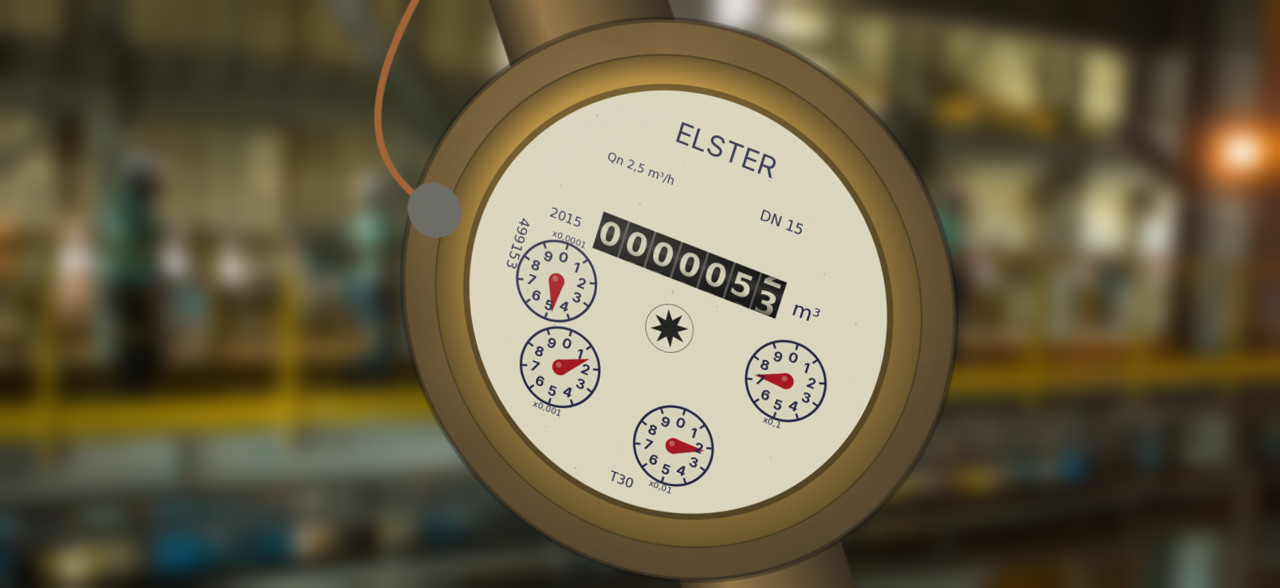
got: {"value": 52.7214, "unit": "m³"}
